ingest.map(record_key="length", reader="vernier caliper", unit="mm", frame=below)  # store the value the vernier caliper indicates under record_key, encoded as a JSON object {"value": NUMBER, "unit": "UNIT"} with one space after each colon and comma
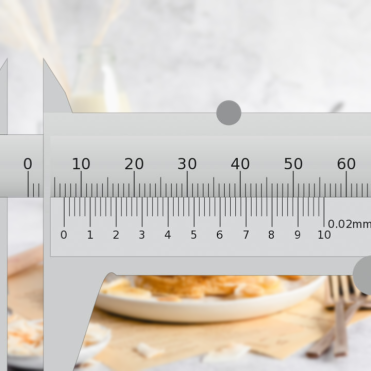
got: {"value": 6.8, "unit": "mm"}
